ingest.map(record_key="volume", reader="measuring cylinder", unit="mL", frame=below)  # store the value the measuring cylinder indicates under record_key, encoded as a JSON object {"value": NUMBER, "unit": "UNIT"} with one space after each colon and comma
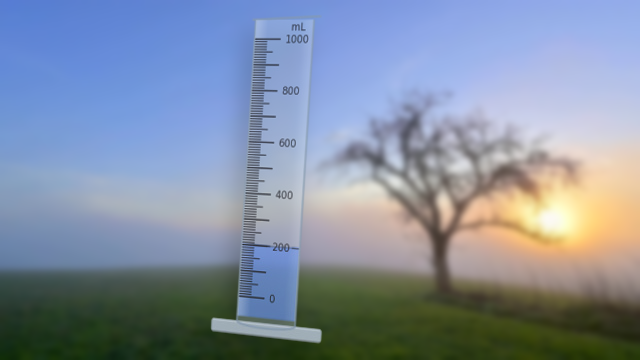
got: {"value": 200, "unit": "mL"}
